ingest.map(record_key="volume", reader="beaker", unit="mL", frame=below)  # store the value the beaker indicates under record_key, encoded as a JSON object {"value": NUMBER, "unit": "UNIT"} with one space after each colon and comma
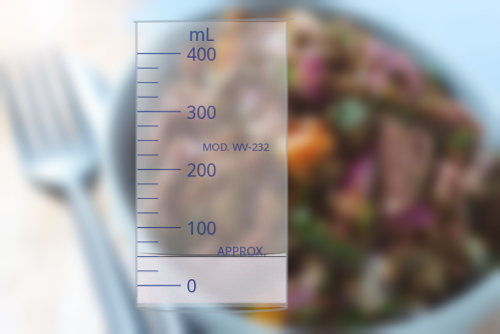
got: {"value": 50, "unit": "mL"}
